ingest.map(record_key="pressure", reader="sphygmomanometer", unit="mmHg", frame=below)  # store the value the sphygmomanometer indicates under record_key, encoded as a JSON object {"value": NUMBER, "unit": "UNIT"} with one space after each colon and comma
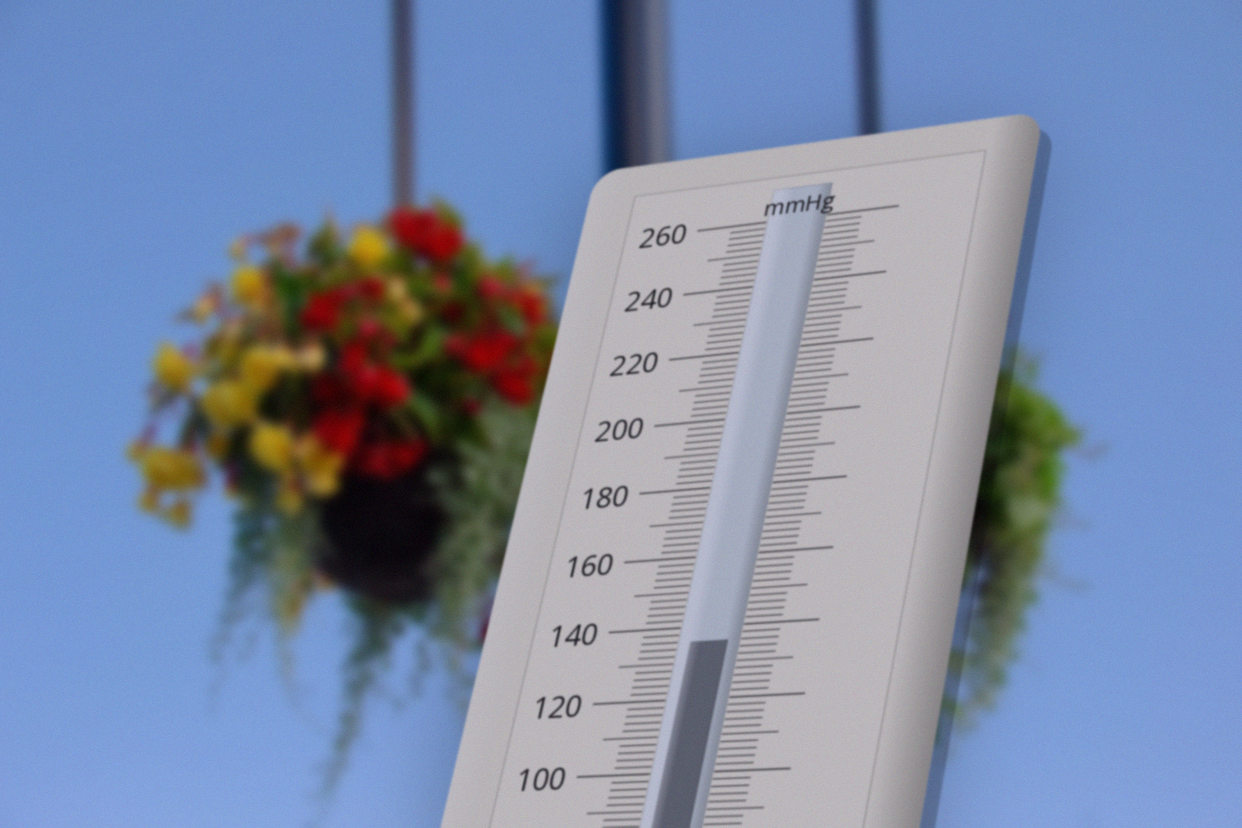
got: {"value": 136, "unit": "mmHg"}
